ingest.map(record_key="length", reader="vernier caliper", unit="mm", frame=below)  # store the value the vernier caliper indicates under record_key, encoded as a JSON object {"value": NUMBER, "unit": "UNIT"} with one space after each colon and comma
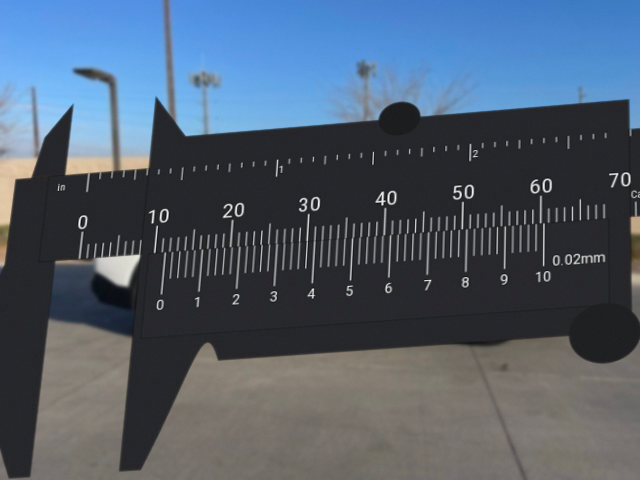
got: {"value": 11.4, "unit": "mm"}
